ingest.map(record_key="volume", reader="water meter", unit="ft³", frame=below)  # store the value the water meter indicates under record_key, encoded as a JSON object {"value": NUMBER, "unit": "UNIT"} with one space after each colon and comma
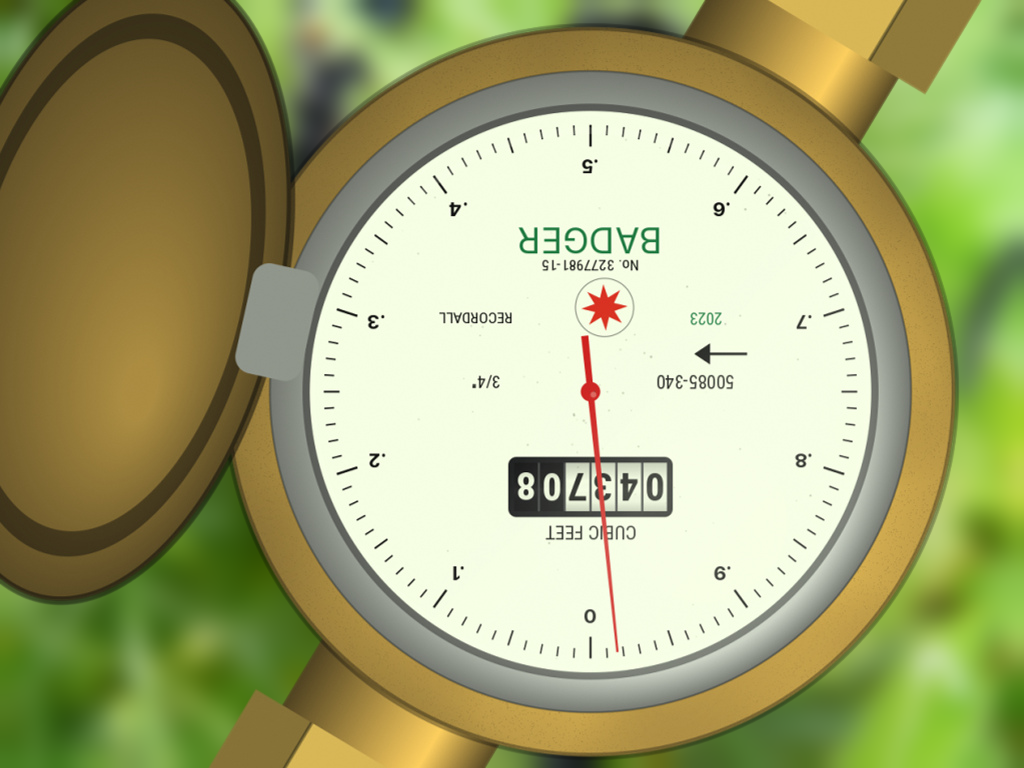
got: {"value": 43707.98, "unit": "ft³"}
